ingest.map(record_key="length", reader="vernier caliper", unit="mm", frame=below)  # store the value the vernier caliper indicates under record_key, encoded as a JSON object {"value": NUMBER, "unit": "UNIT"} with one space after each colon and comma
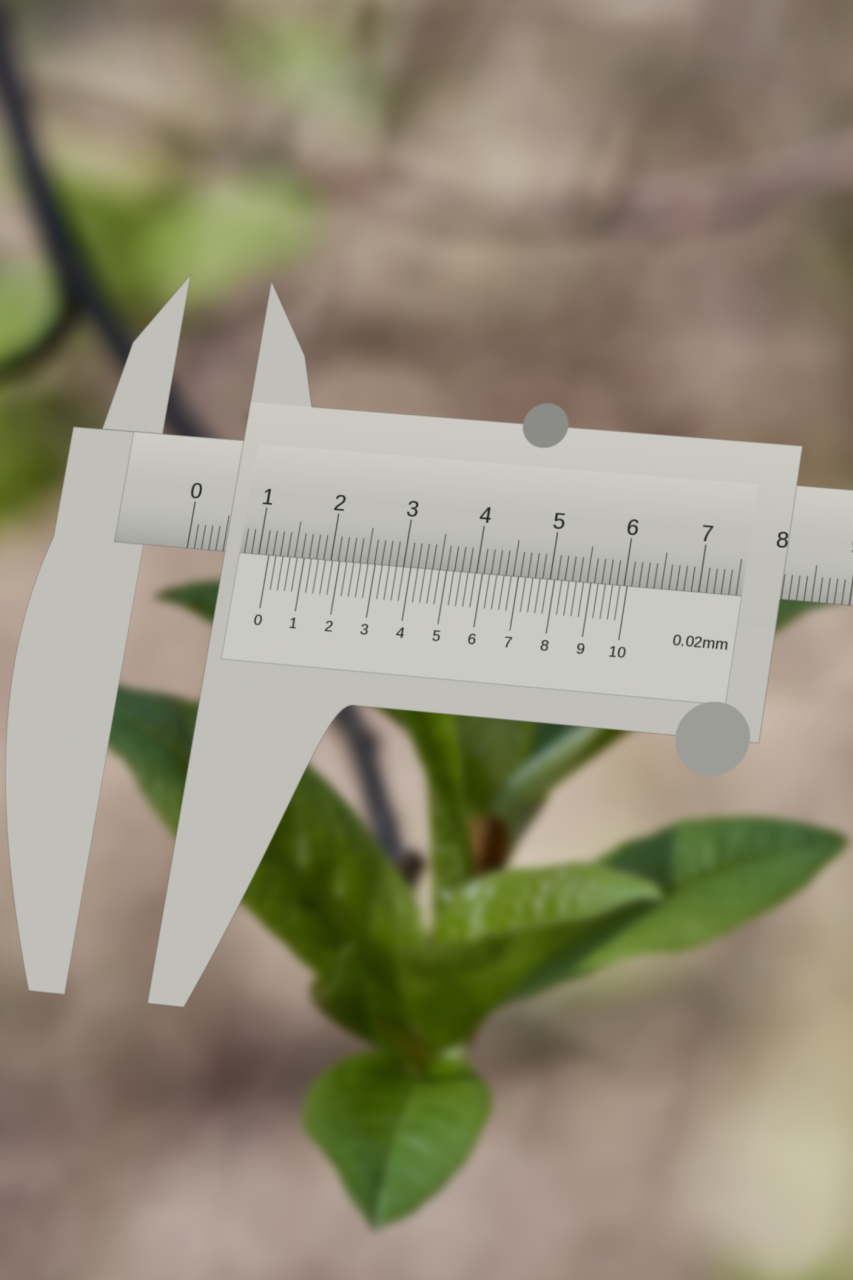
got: {"value": 11.4, "unit": "mm"}
